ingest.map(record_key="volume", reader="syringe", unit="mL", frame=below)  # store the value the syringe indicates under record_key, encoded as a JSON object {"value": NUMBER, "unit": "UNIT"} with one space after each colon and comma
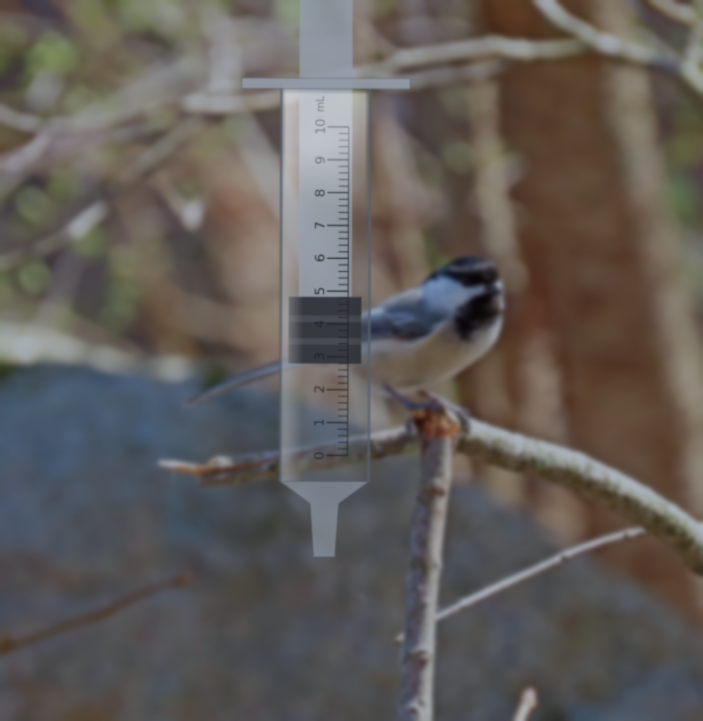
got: {"value": 2.8, "unit": "mL"}
